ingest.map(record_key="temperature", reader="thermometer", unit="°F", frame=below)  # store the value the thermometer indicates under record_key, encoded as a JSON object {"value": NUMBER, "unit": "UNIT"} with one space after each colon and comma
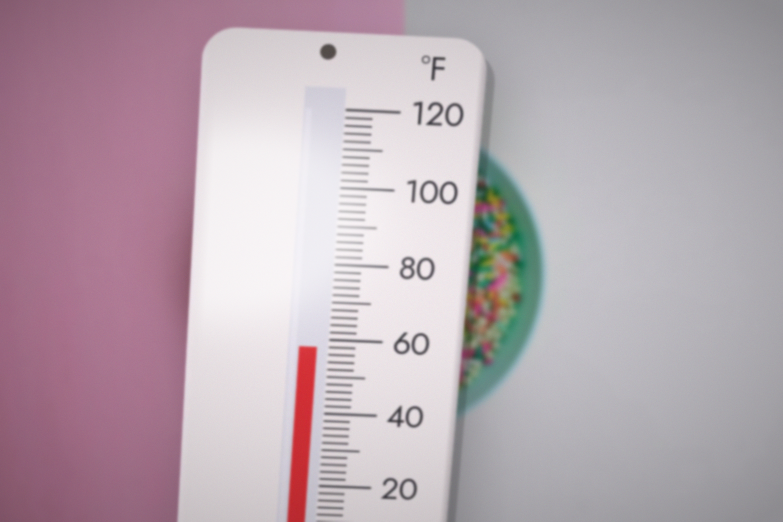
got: {"value": 58, "unit": "°F"}
